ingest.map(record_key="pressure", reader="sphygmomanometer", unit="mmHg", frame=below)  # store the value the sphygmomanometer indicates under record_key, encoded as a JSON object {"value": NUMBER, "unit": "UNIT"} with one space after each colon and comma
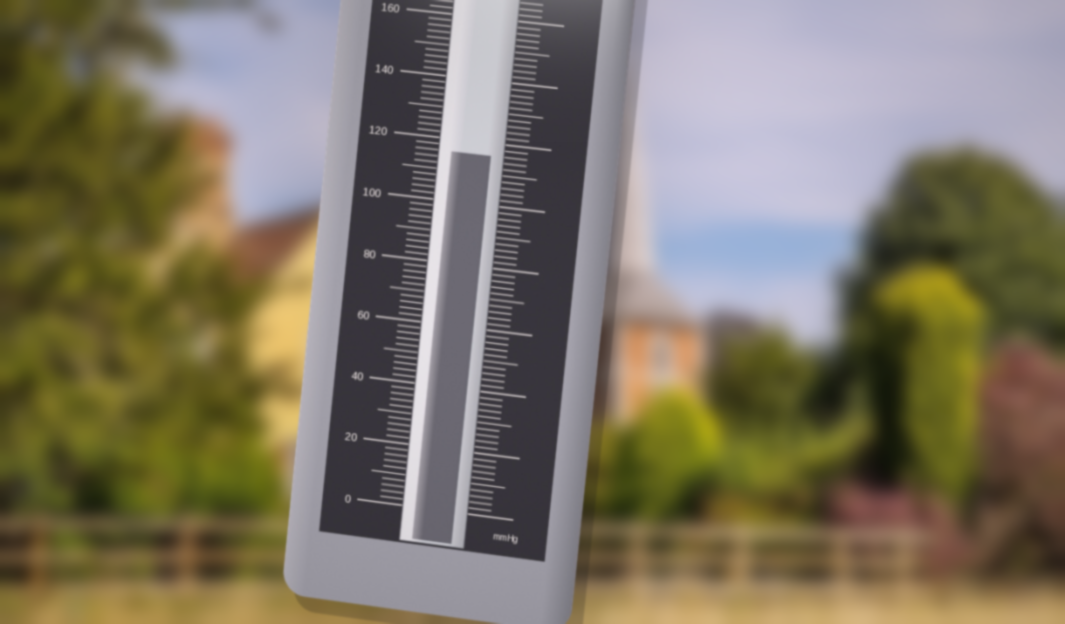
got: {"value": 116, "unit": "mmHg"}
